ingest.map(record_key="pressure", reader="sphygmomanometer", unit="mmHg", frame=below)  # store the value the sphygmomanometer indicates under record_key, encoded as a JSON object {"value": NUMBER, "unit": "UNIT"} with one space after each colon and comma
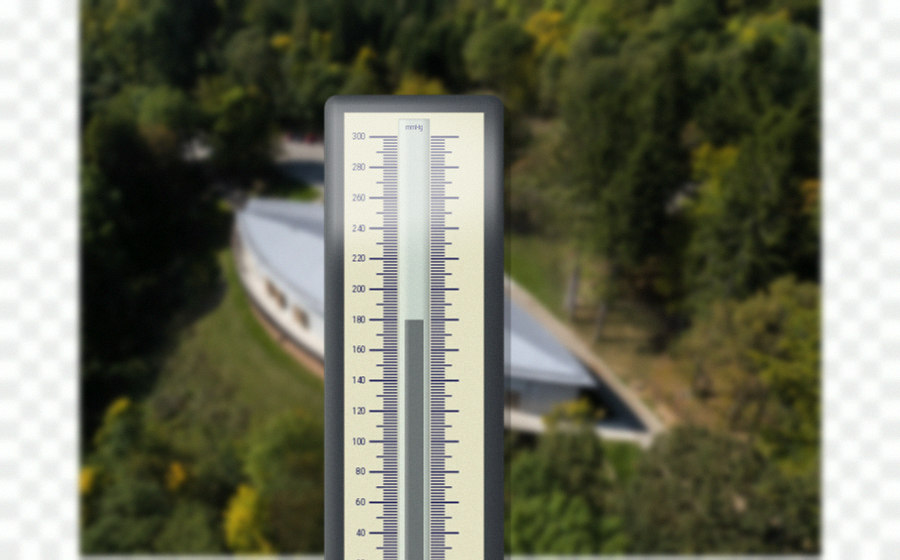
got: {"value": 180, "unit": "mmHg"}
